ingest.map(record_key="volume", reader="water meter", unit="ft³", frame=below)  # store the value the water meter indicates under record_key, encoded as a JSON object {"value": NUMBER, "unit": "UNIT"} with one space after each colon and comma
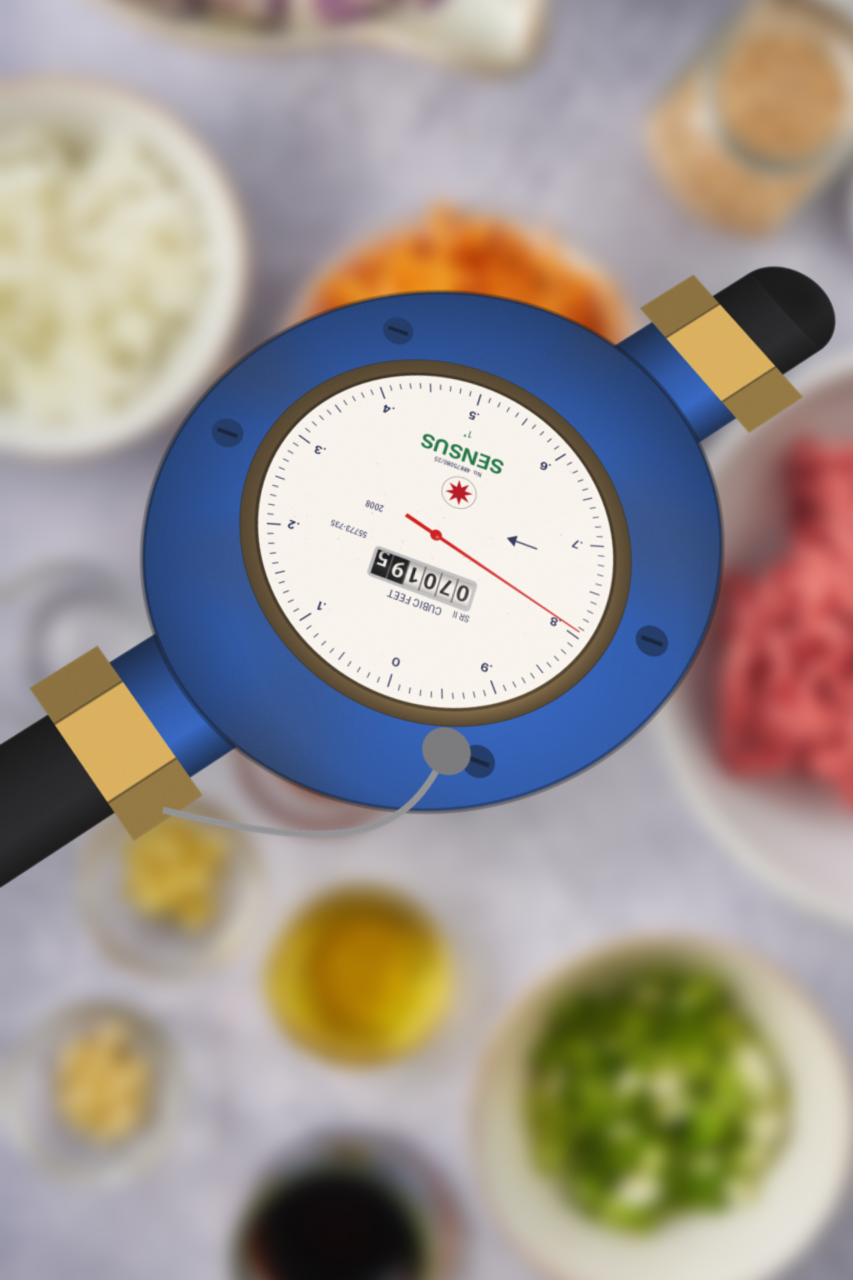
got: {"value": 70194.79, "unit": "ft³"}
